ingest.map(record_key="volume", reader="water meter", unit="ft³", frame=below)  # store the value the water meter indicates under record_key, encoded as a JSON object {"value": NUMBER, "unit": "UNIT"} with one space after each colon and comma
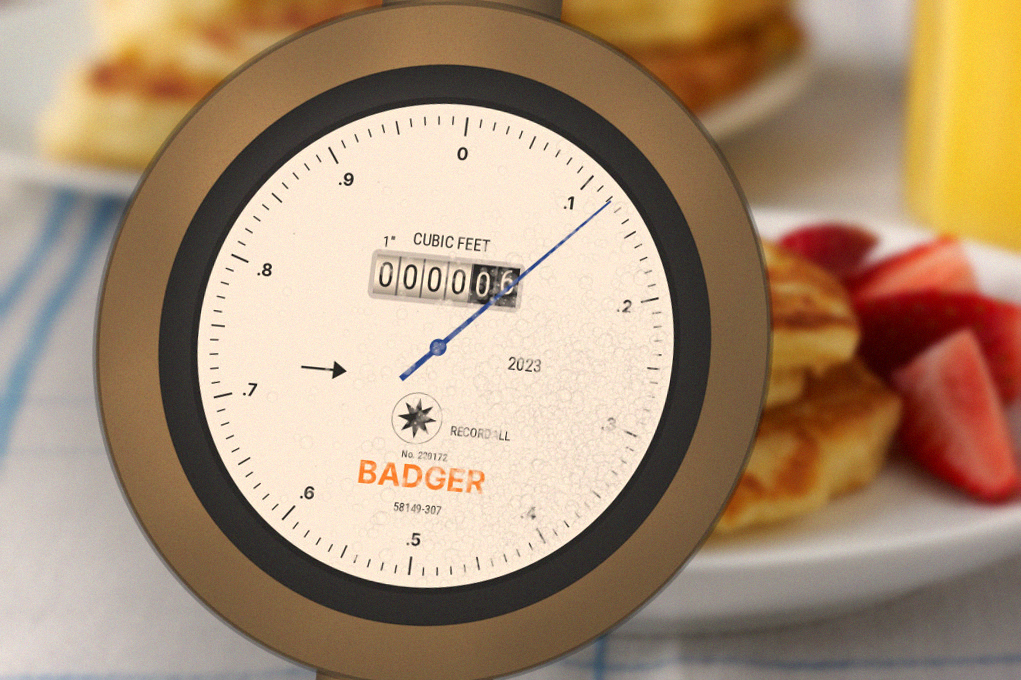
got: {"value": 6.12, "unit": "ft³"}
